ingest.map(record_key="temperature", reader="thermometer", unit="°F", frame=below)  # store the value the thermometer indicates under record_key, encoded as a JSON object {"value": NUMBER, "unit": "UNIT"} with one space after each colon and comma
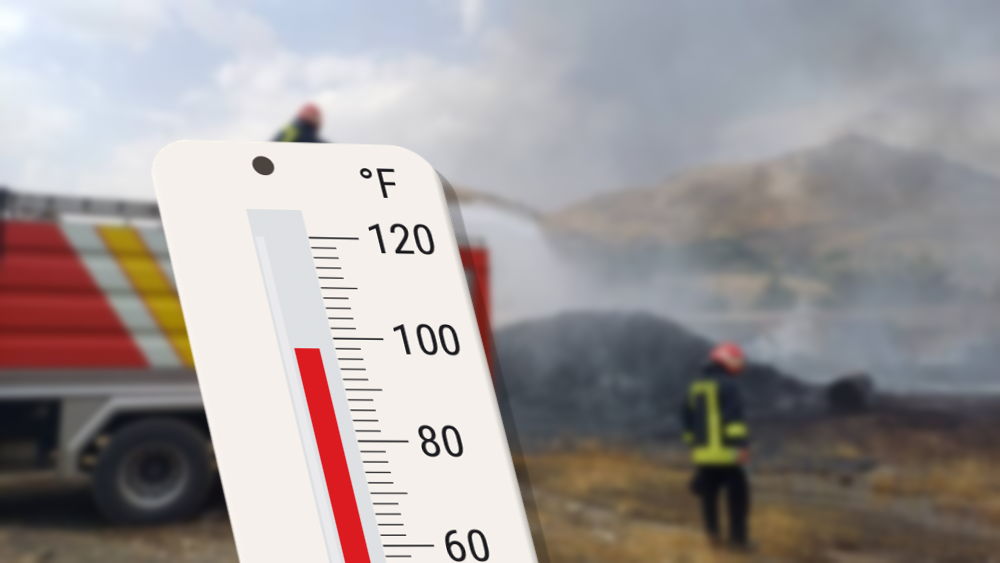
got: {"value": 98, "unit": "°F"}
